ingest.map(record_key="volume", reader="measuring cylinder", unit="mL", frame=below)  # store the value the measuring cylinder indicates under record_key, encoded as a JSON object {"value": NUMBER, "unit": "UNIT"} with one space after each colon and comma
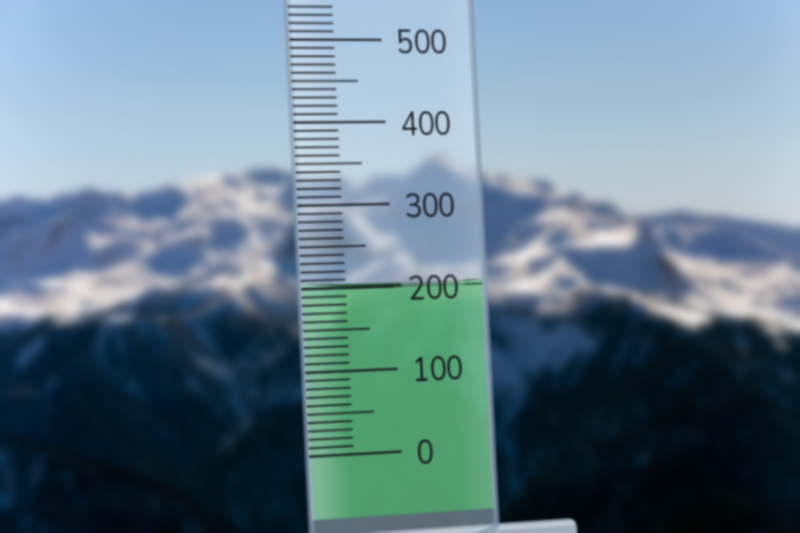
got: {"value": 200, "unit": "mL"}
